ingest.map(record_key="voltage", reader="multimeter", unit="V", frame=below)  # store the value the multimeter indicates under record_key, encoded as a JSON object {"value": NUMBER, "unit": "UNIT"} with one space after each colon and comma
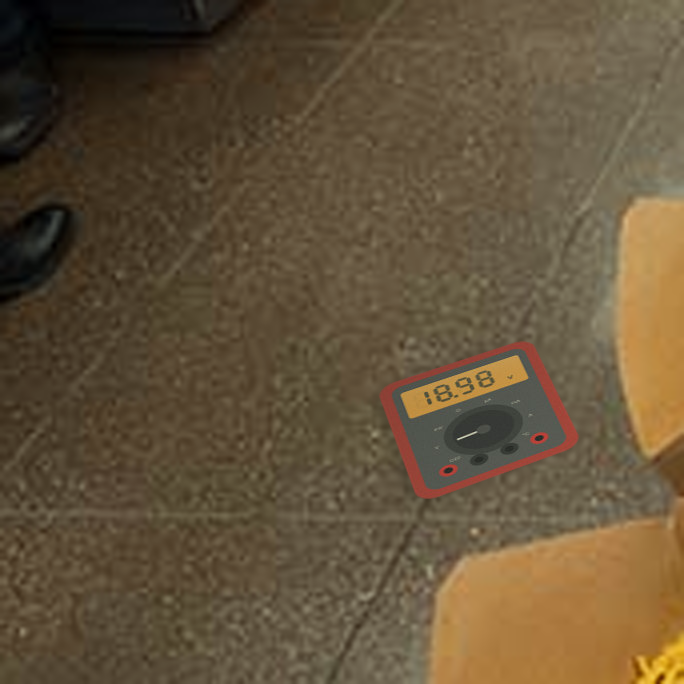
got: {"value": 18.98, "unit": "V"}
